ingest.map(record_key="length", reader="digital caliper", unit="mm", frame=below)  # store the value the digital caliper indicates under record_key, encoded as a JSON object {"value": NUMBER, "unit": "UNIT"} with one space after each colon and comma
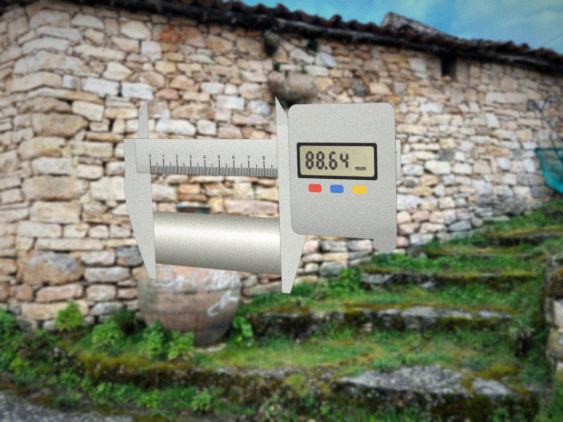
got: {"value": 88.64, "unit": "mm"}
